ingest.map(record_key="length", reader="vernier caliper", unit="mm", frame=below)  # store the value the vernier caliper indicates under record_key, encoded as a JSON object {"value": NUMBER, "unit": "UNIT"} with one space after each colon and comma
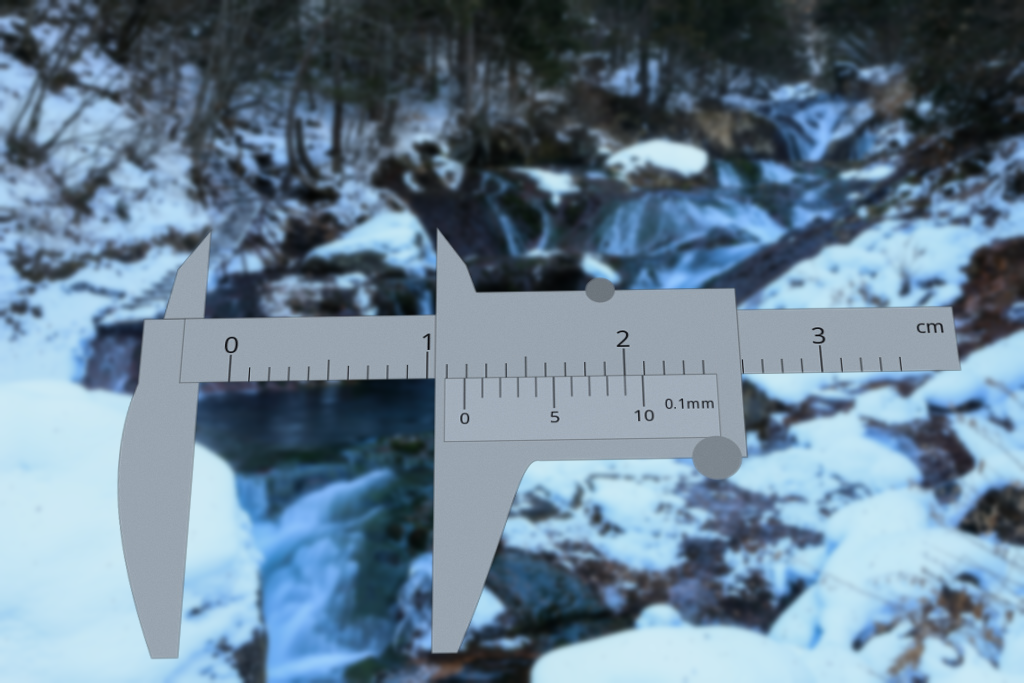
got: {"value": 11.9, "unit": "mm"}
